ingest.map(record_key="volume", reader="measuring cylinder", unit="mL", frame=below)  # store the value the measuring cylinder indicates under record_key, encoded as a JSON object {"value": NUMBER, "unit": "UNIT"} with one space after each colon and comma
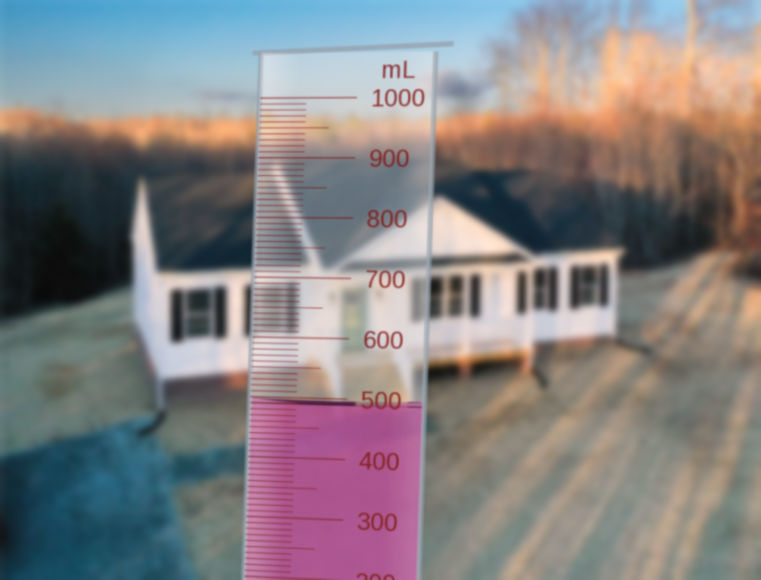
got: {"value": 490, "unit": "mL"}
